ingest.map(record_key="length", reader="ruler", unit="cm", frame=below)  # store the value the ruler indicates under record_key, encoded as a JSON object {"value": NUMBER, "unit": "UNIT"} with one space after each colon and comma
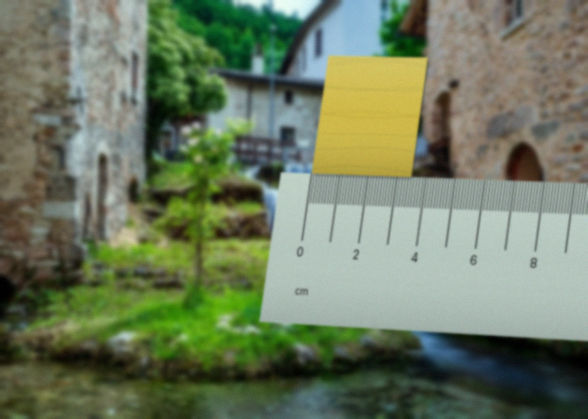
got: {"value": 3.5, "unit": "cm"}
